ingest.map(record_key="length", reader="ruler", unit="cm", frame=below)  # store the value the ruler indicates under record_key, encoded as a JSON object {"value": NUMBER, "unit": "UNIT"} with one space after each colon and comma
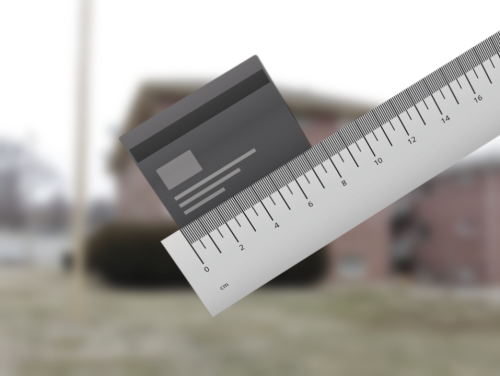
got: {"value": 7.5, "unit": "cm"}
